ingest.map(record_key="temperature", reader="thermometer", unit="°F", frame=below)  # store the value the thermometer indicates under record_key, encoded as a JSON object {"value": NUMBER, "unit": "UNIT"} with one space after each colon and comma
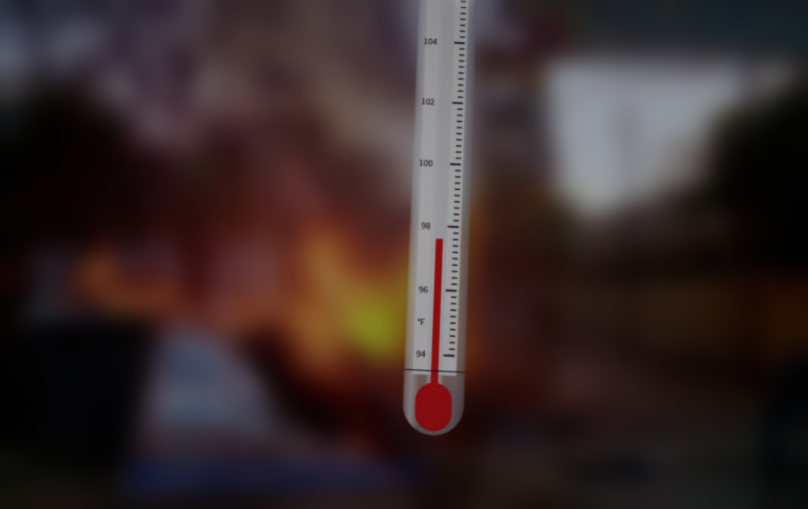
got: {"value": 97.6, "unit": "°F"}
